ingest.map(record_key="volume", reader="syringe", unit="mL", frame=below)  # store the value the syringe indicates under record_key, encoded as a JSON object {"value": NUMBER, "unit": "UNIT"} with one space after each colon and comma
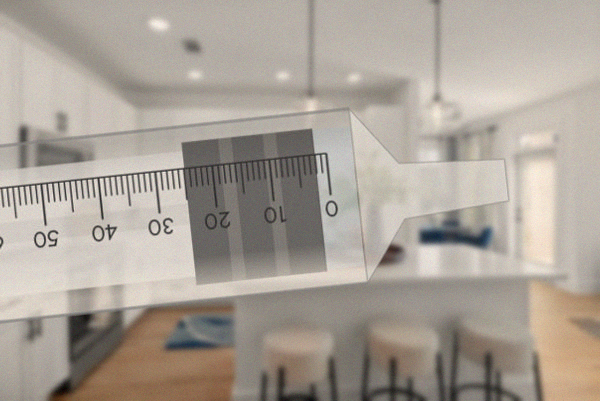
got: {"value": 2, "unit": "mL"}
